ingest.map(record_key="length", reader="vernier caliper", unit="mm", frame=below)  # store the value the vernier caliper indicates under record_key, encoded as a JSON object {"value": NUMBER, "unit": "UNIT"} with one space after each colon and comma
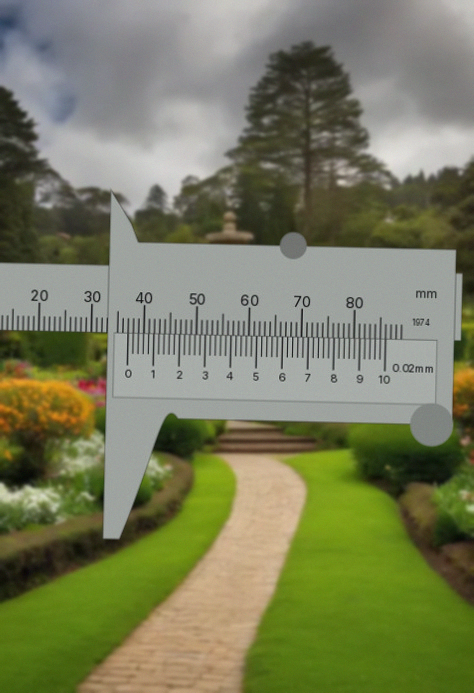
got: {"value": 37.0, "unit": "mm"}
